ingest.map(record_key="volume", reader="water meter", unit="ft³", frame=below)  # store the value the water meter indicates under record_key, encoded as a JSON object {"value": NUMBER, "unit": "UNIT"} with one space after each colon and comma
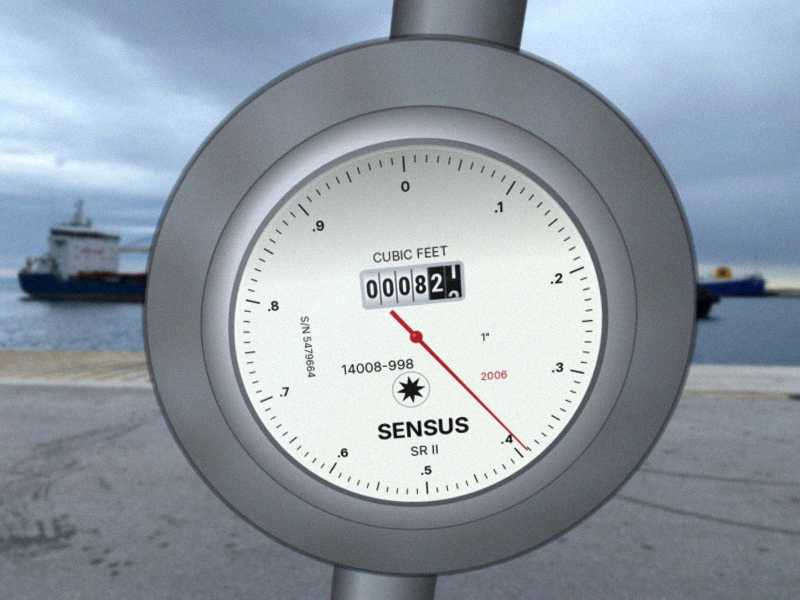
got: {"value": 821.39, "unit": "ft³"}
